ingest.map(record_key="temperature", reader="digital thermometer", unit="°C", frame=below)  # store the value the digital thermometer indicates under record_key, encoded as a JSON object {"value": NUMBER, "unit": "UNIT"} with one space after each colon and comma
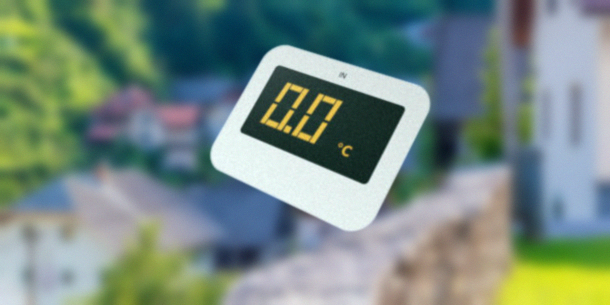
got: {"value": 0.0, "unit": "°C"}
